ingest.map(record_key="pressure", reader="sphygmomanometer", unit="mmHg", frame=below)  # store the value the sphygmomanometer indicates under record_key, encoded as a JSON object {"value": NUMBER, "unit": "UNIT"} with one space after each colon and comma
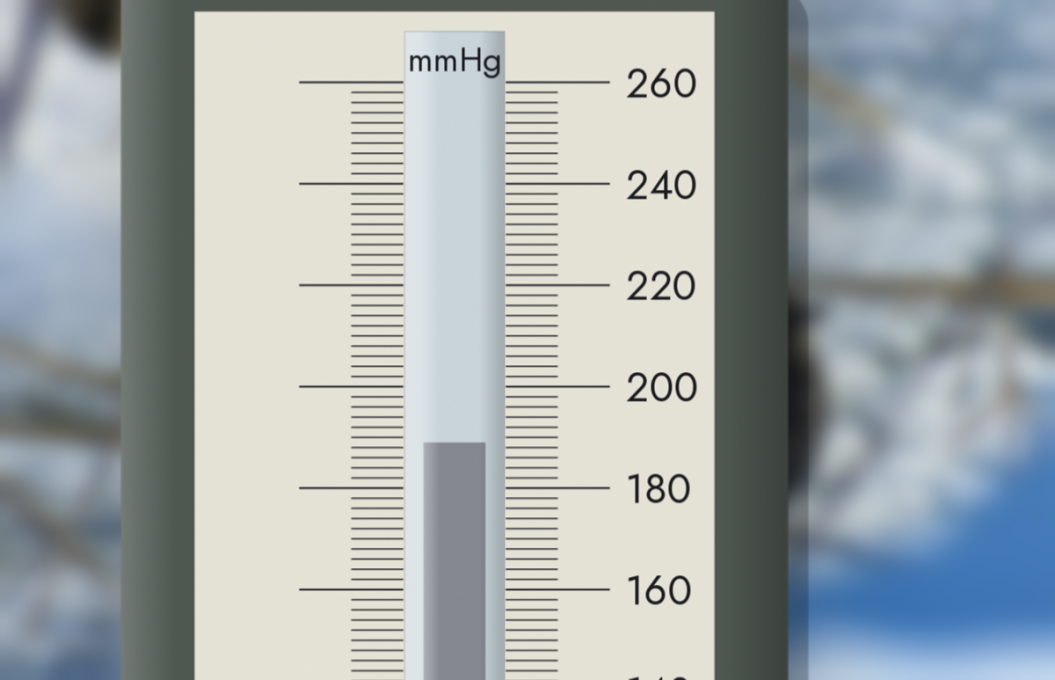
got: {"value": 189, "unit": "mmHg"}
